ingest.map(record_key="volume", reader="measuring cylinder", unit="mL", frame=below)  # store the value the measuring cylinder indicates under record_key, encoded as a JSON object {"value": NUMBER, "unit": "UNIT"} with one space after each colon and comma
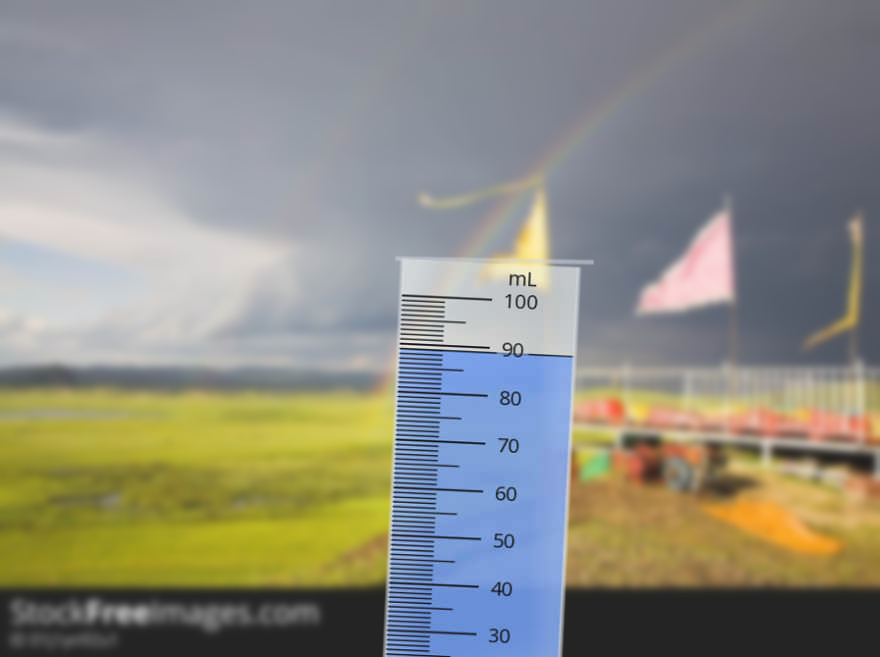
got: {"value": 89, "unit": "mL"}
